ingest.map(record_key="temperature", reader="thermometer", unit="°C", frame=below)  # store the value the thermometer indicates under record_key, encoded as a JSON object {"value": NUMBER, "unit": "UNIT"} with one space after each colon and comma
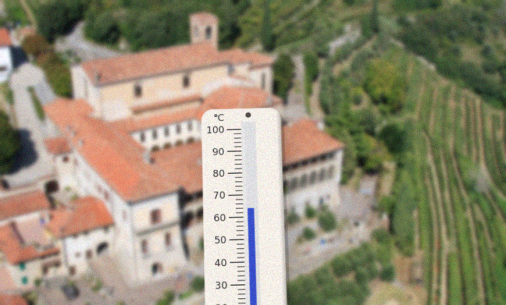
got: {"value": 64, "unit": "°C"}
